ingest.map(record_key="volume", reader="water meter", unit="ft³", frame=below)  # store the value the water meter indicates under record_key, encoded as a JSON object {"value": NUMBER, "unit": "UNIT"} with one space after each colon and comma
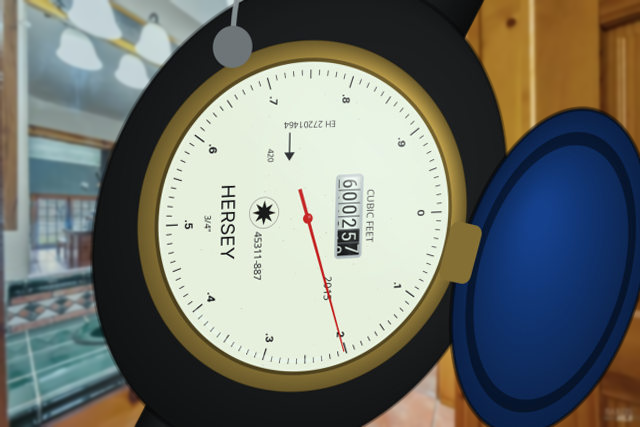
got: {"value": 600257.20, "unit": "ft³"}
